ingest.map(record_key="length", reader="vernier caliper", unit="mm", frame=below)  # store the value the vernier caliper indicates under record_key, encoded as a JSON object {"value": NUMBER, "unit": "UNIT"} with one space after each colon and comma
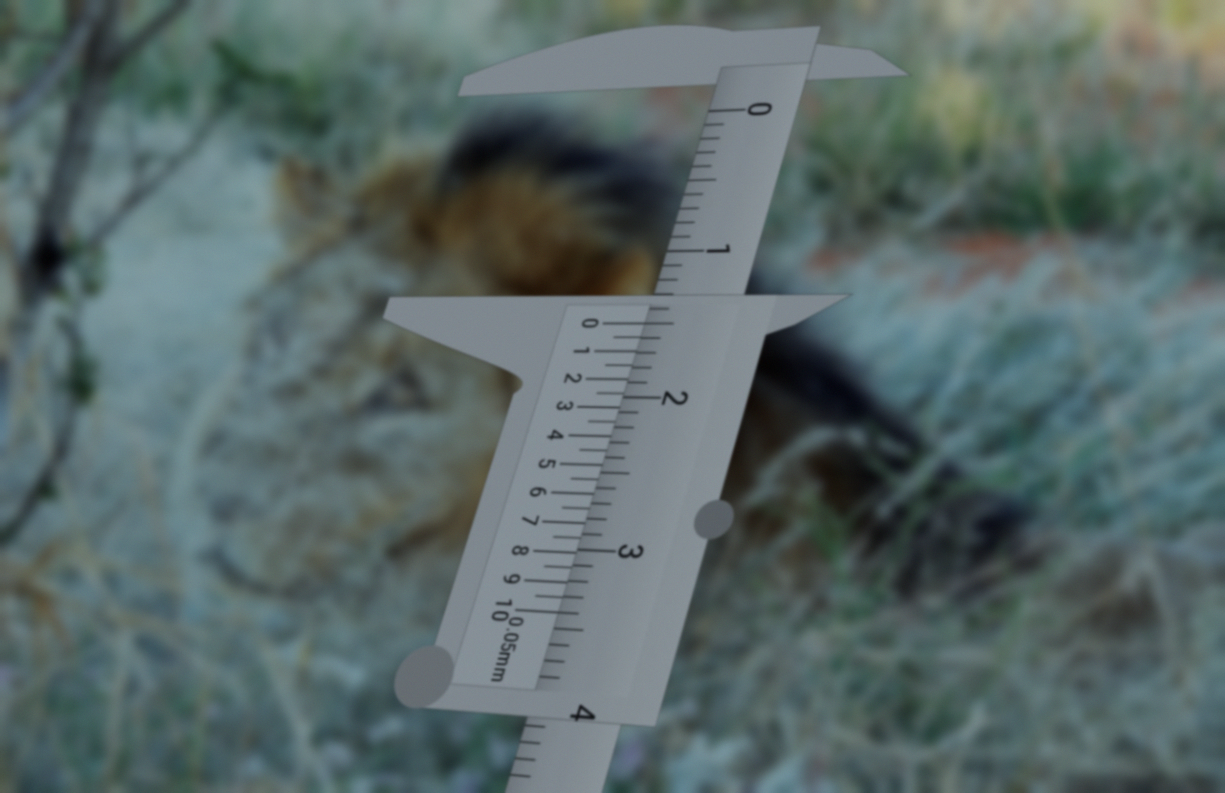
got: {"value": 15.0, "unit": "mm"}
